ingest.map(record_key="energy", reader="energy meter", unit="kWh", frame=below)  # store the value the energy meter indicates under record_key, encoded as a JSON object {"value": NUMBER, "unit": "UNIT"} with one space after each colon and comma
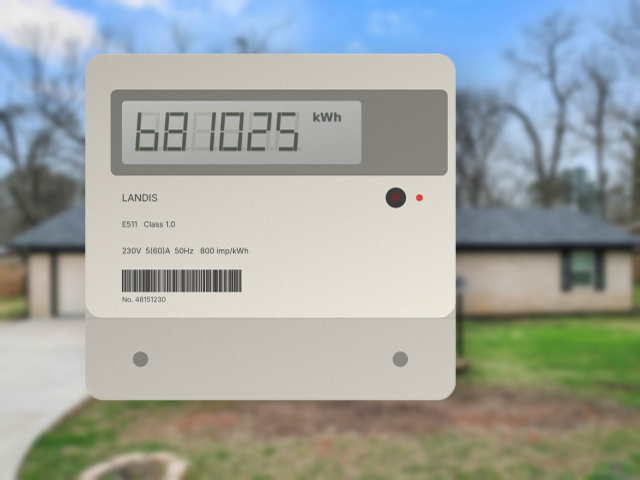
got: {"value": 681025, "unit": "kWh"}
